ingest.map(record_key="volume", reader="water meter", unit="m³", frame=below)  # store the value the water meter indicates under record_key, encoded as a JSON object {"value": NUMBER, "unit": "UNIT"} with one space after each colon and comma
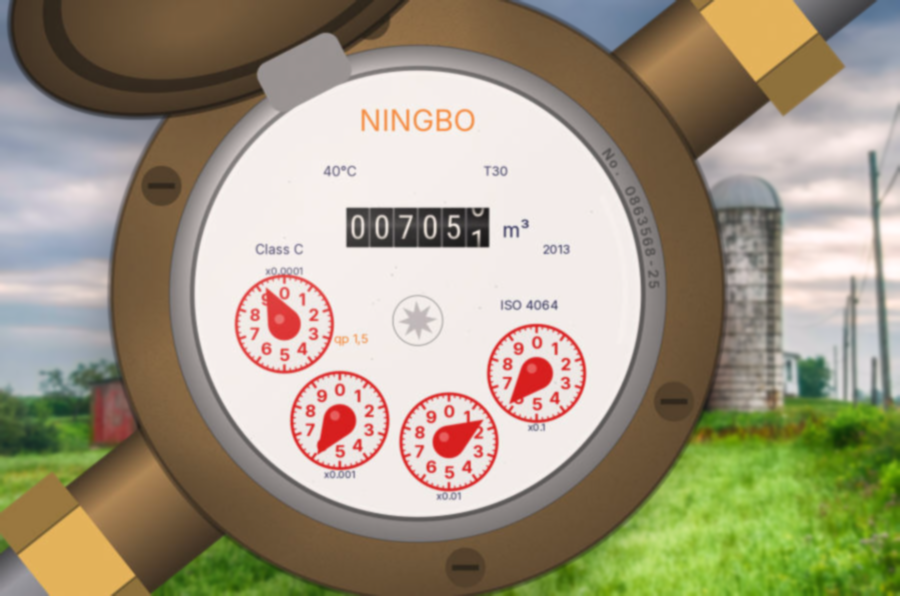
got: {"value": 7050.6159, "unit": "m³"}
